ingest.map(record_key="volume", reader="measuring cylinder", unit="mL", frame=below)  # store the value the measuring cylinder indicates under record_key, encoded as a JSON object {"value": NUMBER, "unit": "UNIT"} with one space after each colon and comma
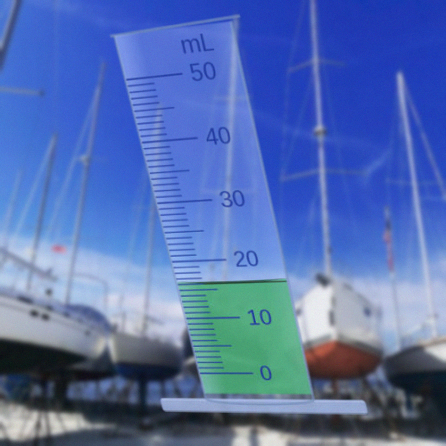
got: {"value": 16, "unit": "mL"}
